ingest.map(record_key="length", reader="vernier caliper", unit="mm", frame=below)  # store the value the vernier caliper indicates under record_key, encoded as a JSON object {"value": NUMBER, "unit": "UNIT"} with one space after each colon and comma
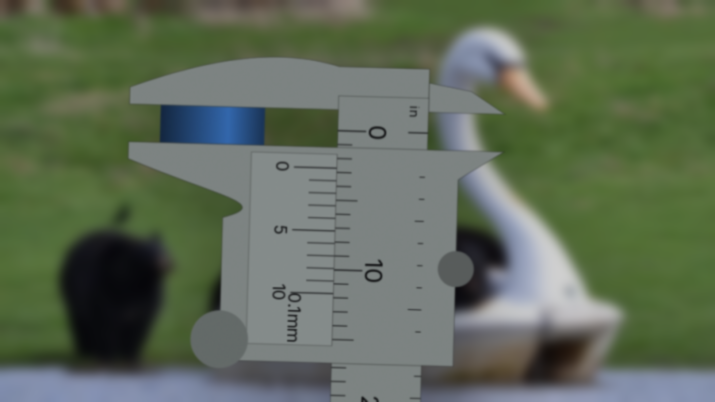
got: {"value": 2.7, "unit": "mm"}
